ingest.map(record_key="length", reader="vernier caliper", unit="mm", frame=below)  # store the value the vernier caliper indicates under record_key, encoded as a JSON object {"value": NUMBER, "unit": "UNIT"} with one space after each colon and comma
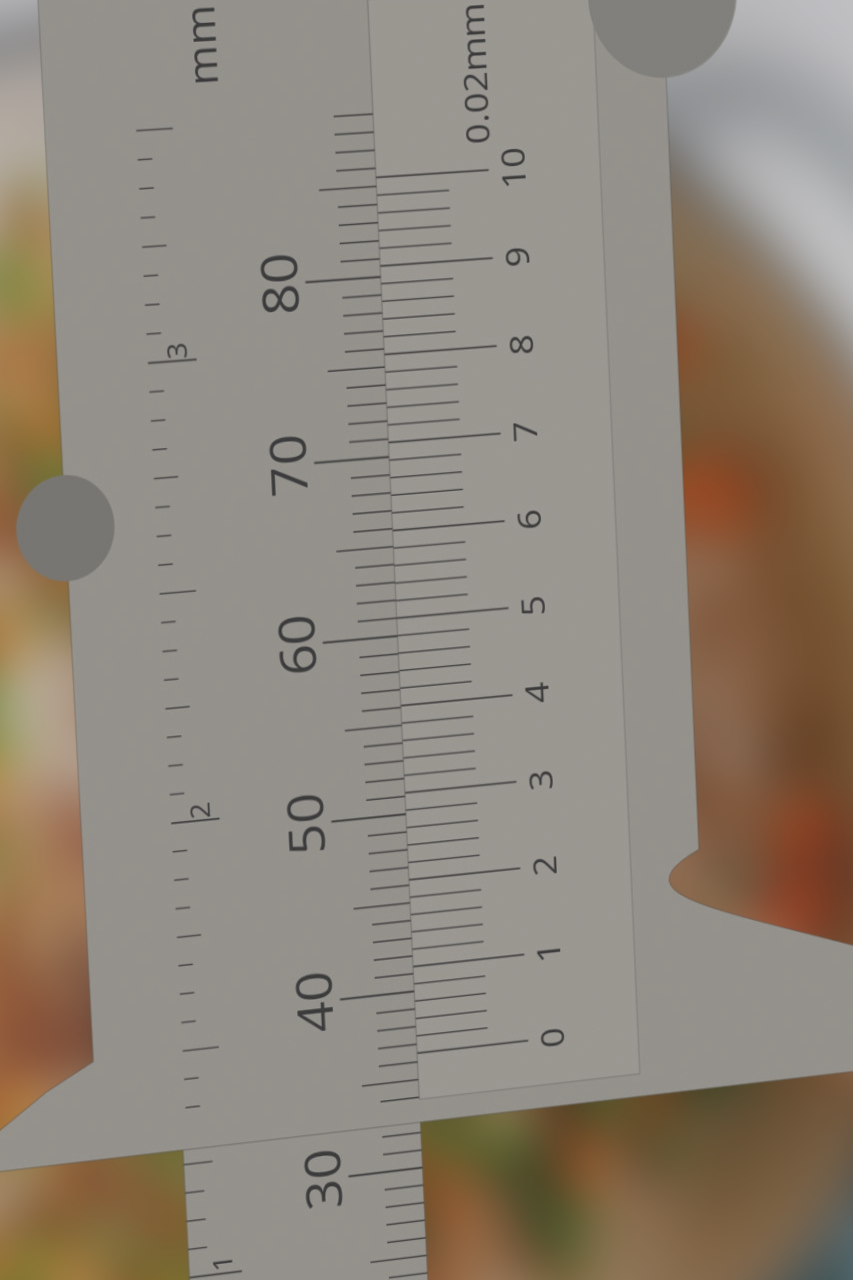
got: {"value": 36.5, "unit": "mm"}
